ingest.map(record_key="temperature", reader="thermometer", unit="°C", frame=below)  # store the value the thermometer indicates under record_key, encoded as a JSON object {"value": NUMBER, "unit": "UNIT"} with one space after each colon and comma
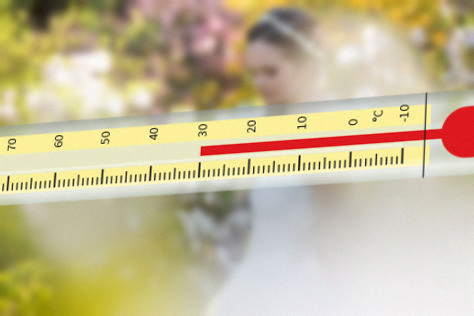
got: {"value": 30, "unit": "°C"}
